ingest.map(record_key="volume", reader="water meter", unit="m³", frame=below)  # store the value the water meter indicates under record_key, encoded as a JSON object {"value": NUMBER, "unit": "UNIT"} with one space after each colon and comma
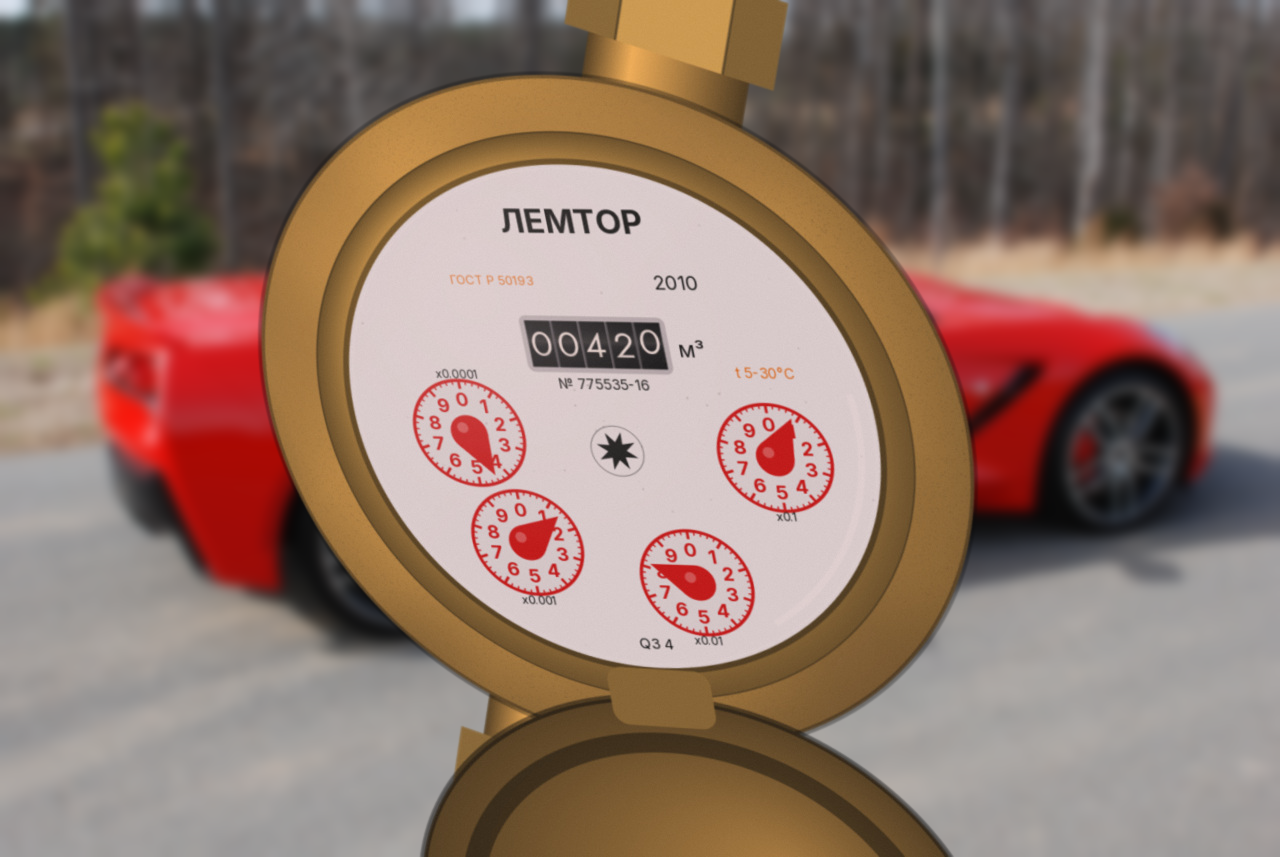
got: {"value": 420.0814, "unit": "m³"}
